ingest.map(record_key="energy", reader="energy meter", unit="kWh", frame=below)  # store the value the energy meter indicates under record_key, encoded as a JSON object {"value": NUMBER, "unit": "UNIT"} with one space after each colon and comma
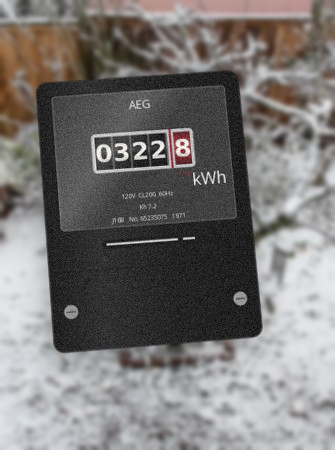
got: {"value": 322.8, "unit": "kWh"}
